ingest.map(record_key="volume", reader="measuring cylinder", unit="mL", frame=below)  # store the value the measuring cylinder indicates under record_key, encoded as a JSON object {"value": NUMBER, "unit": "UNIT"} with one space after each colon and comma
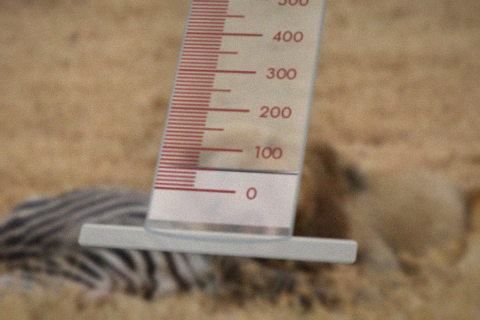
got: {"value": 50, "unit": "mL"}
